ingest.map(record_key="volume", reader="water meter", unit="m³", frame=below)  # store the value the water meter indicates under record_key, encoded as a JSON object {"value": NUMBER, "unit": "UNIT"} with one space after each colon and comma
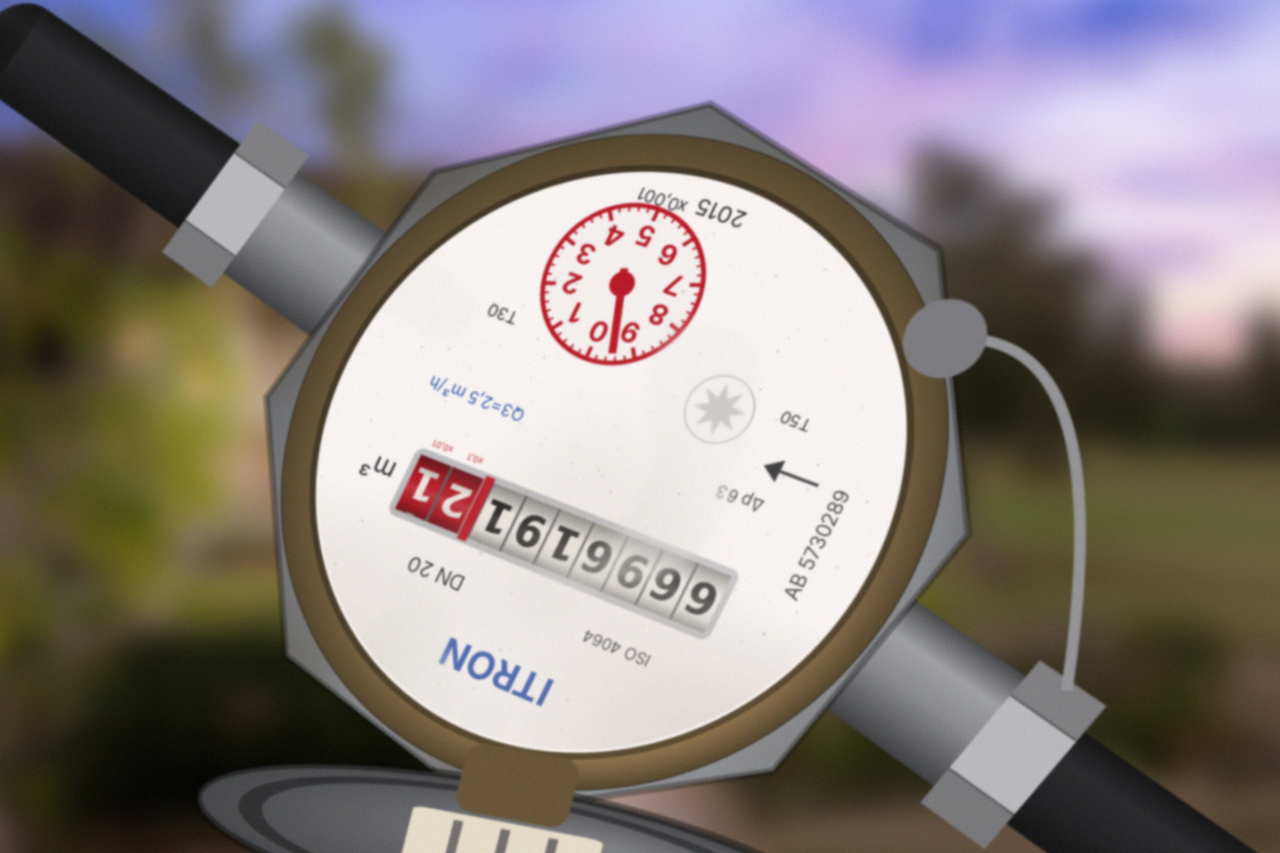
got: {"value": 6696191.209, "unit": "m³"}
